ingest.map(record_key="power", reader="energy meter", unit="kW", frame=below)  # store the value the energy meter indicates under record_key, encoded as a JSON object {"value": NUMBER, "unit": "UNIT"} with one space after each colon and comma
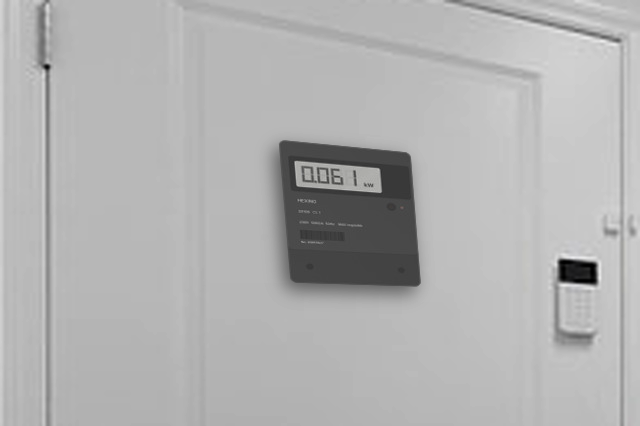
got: {"value": 0.061, "unit": "kW"}
